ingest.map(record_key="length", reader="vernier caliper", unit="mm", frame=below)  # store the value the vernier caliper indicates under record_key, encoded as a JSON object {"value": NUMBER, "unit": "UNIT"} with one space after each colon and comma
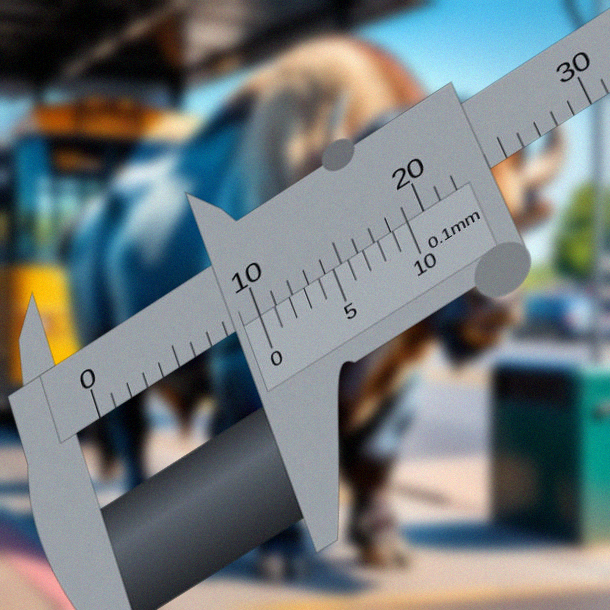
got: {"value": 10.0, "unit": "mm"}
